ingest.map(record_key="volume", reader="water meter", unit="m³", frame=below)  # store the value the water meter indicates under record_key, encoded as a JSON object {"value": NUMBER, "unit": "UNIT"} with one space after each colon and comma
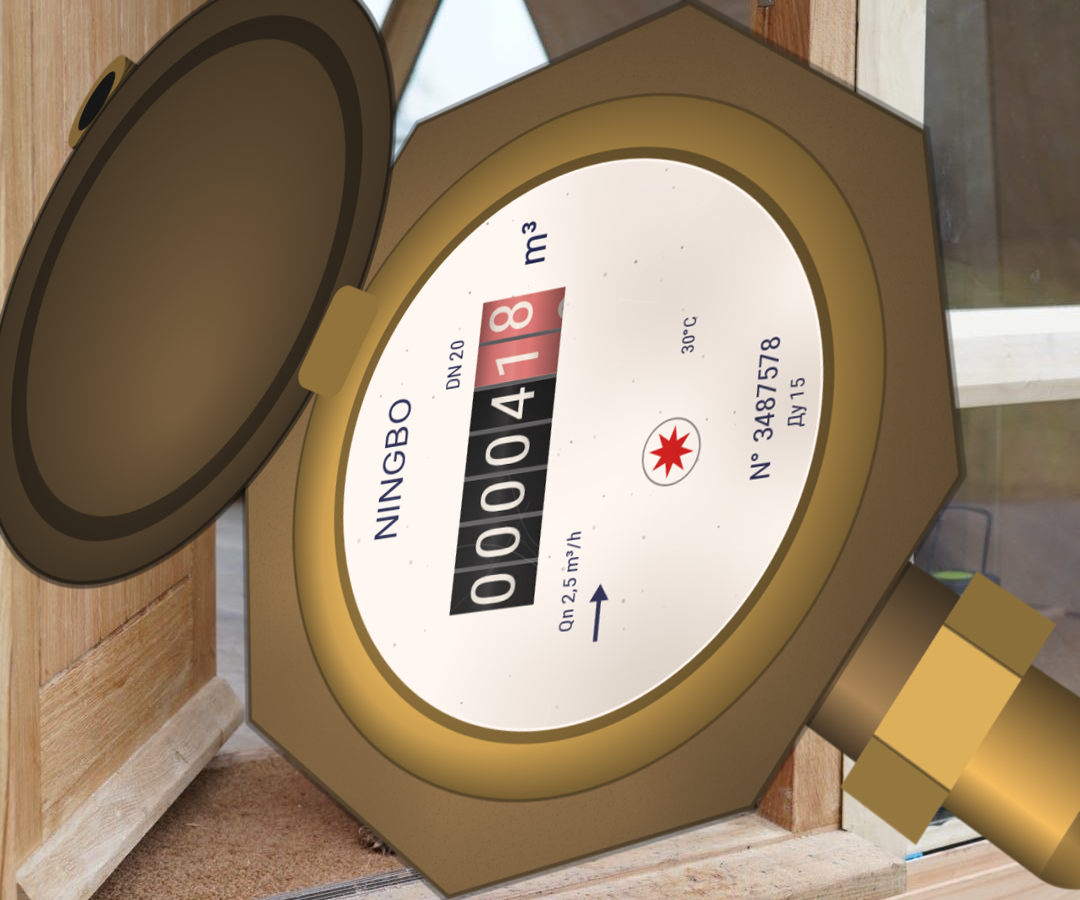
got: {"value": 4.18, "unit": "m³"}
